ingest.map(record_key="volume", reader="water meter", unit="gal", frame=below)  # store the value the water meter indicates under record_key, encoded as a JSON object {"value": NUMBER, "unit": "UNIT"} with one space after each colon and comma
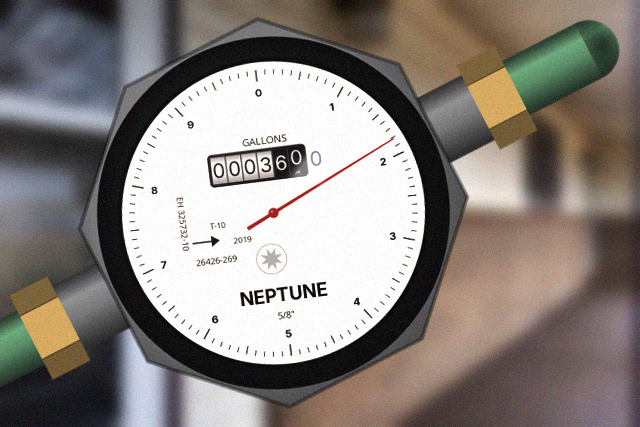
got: {"value": 3601.8, "unit": "gal"}
